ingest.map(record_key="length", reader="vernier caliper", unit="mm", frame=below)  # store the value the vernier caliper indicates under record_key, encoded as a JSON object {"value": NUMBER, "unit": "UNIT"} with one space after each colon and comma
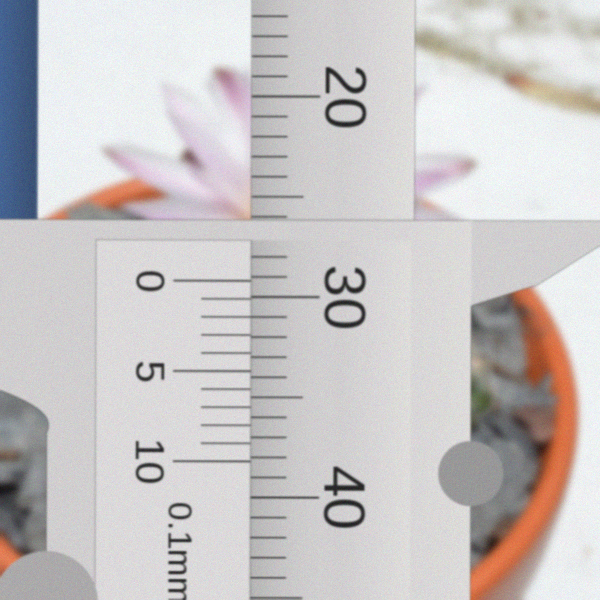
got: {"value": 29.2, "unit": "mm"}
